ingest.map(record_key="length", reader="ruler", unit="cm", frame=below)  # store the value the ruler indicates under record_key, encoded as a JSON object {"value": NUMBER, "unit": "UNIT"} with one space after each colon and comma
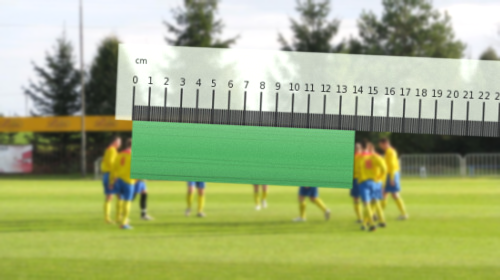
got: {"value": 14, "unit": "cm"}
